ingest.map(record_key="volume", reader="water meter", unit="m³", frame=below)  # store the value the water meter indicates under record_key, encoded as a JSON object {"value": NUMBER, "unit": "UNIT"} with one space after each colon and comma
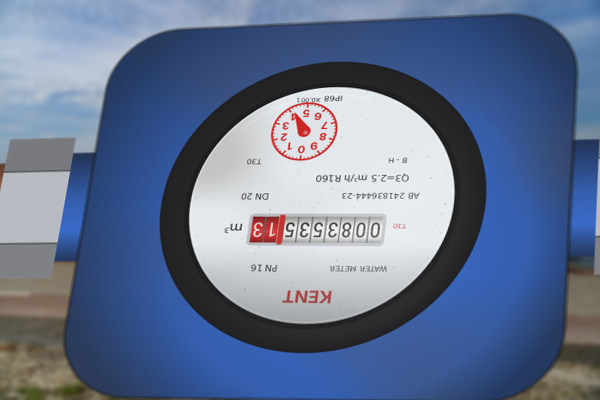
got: {"value": 83535.134, "unit": "m³"}
